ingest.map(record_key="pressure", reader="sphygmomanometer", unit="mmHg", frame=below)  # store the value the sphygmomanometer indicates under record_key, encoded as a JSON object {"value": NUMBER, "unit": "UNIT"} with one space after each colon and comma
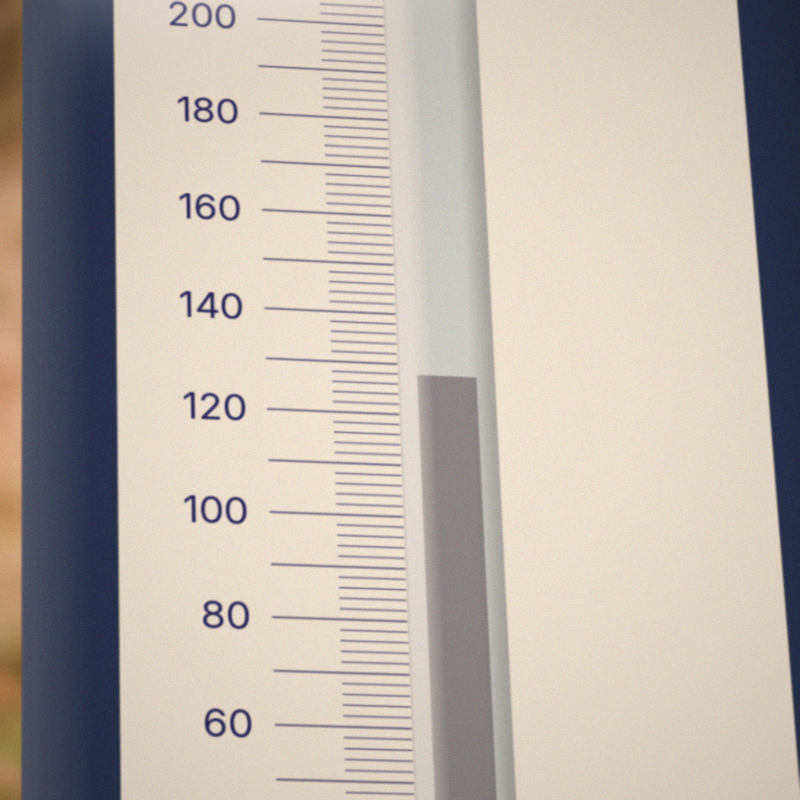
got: {"value": 128, "unit": "mmHg"}
